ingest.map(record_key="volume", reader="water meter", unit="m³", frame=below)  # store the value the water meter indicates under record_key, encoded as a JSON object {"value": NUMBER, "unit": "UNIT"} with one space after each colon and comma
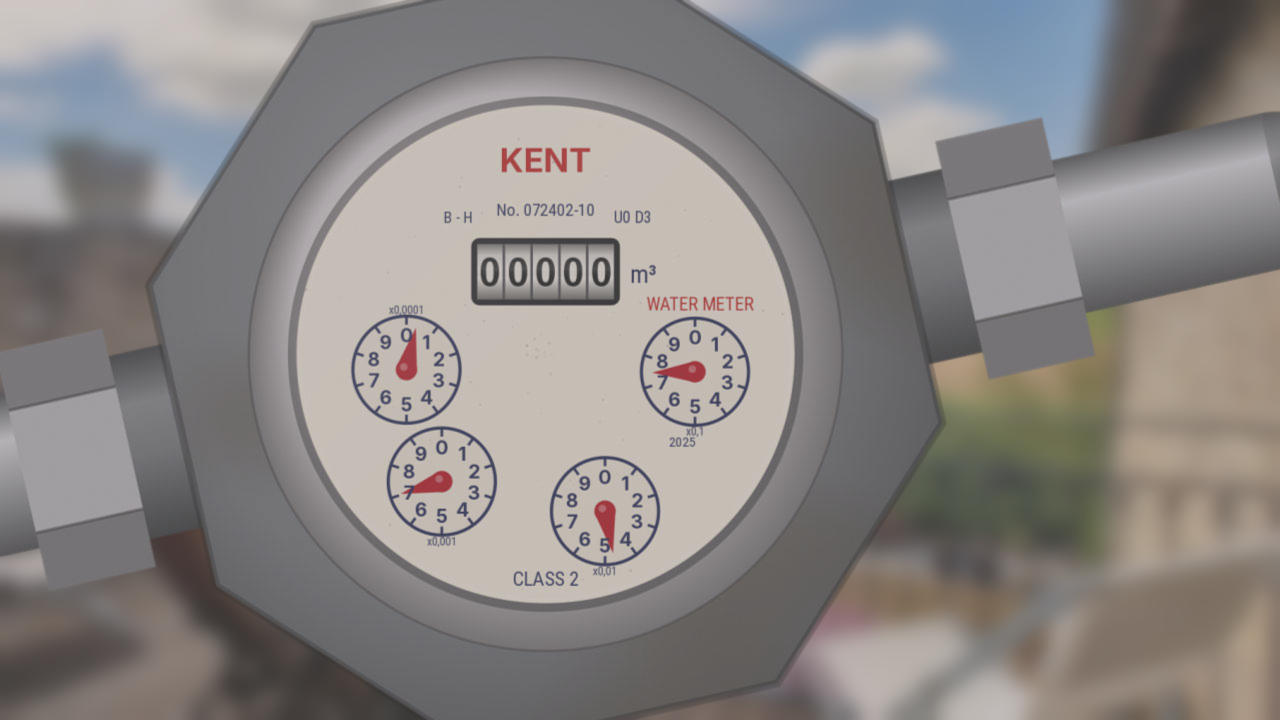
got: {"value": 0.7470, "unit": "m³"}
